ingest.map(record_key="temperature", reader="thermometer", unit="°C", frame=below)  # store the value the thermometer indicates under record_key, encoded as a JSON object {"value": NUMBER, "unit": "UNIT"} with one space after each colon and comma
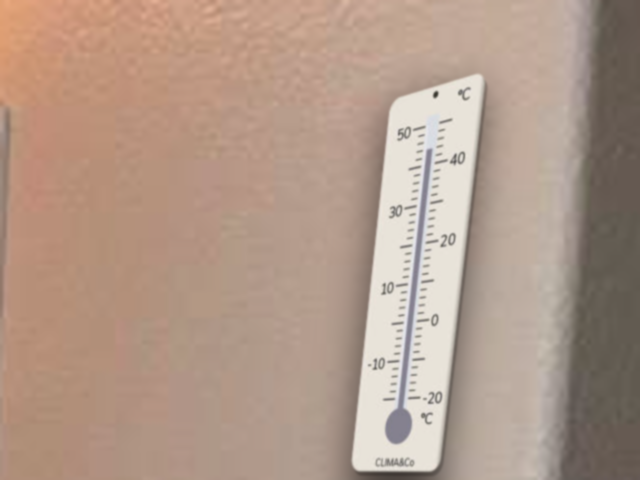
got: {"value": 44, "unit": "°C"}
